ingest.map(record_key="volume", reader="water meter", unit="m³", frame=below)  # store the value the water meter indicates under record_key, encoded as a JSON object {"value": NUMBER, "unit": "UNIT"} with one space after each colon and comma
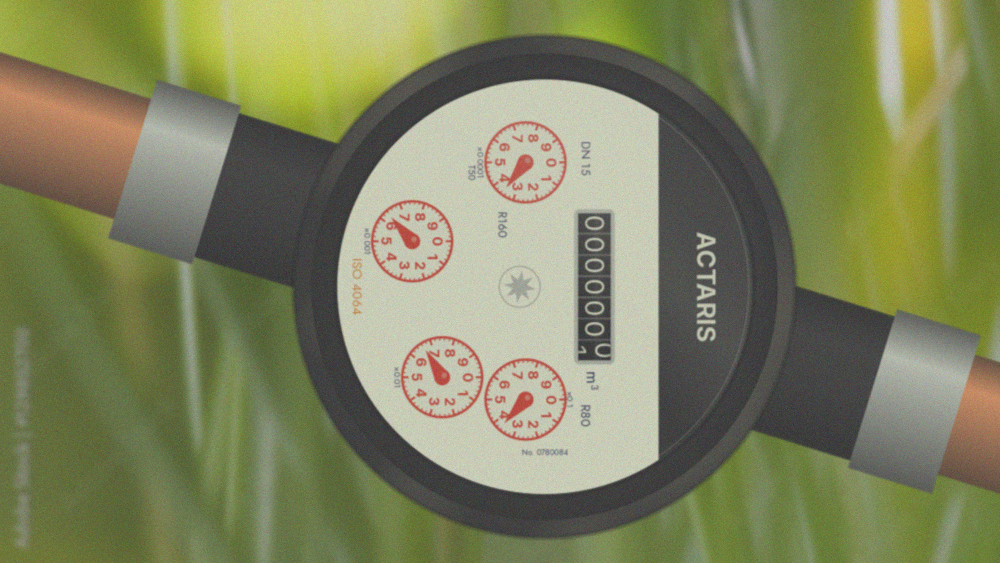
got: {"value": 0.3663, "unit": "m³"}
